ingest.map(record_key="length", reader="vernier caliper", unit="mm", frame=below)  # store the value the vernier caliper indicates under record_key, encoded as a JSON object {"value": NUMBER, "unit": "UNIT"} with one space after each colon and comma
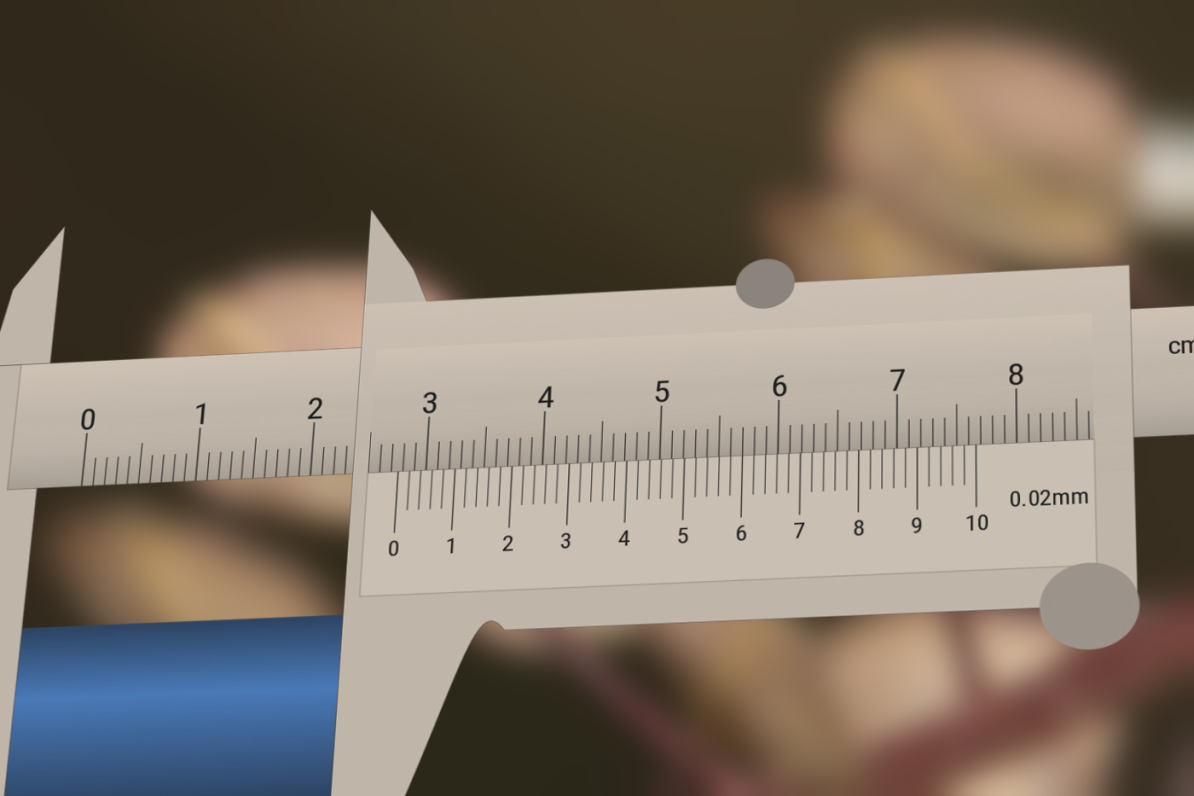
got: {"value": 27.6, "unit": "mm"}
